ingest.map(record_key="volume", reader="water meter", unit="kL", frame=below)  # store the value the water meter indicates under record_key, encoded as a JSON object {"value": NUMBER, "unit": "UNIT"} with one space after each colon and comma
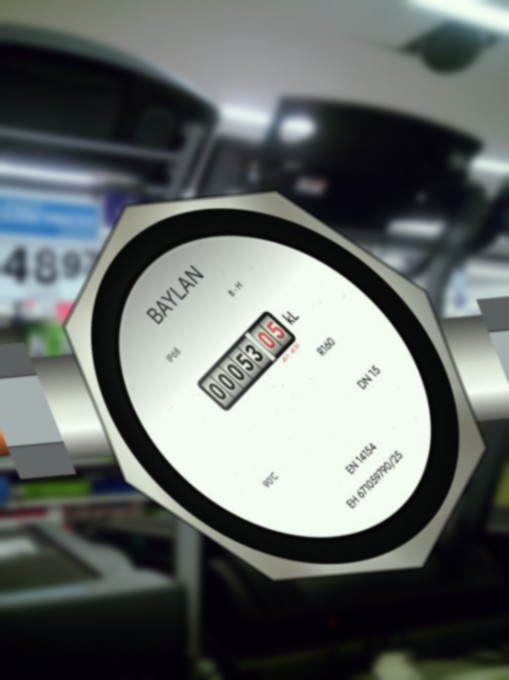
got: {"value": 53.05, "unit": "kL"}
